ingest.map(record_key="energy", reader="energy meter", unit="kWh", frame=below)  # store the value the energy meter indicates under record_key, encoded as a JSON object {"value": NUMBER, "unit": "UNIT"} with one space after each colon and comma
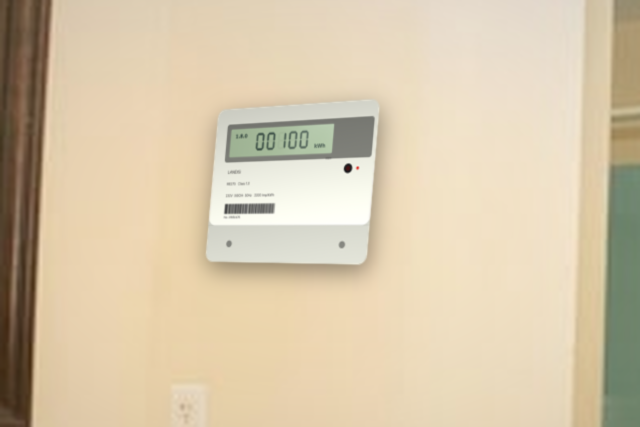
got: {"value": 100, "unit": "kWh"}
